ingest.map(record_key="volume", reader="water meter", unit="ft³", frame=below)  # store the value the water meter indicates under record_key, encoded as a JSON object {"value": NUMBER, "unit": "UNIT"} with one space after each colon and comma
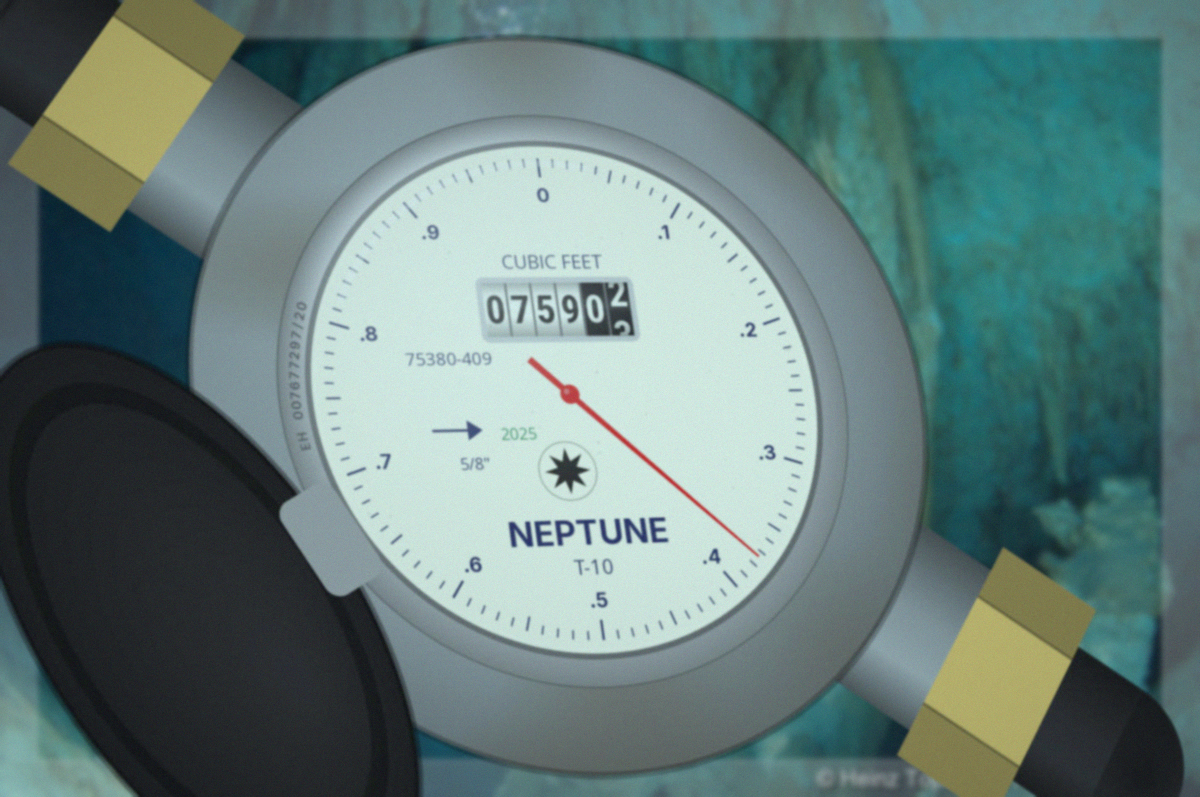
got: {"value": 75902.37, "unit": "ft³"}
